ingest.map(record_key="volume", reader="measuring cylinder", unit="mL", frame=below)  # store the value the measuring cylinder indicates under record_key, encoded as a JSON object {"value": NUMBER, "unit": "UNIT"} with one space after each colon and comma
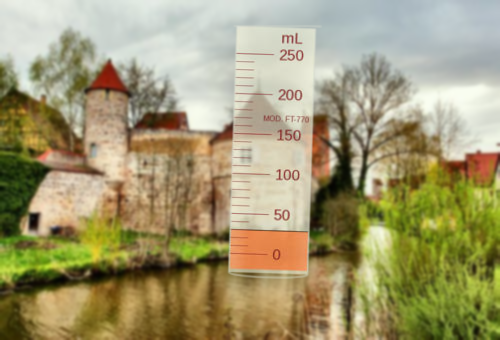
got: {"value": 30, "unit": "mL"}
